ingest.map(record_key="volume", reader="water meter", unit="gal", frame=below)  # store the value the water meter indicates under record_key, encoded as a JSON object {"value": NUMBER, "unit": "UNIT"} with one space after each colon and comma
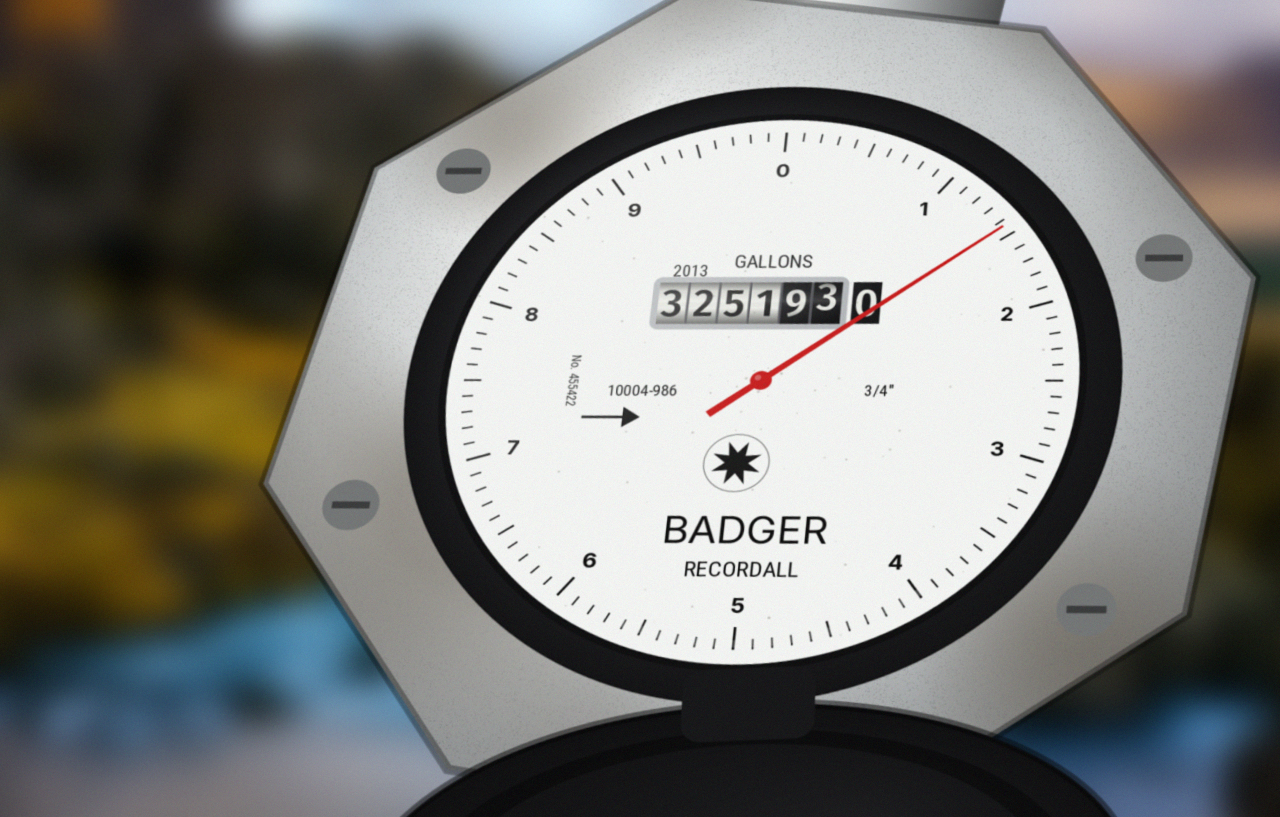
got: {"value": 3251931.4, "unit": "gal"}
